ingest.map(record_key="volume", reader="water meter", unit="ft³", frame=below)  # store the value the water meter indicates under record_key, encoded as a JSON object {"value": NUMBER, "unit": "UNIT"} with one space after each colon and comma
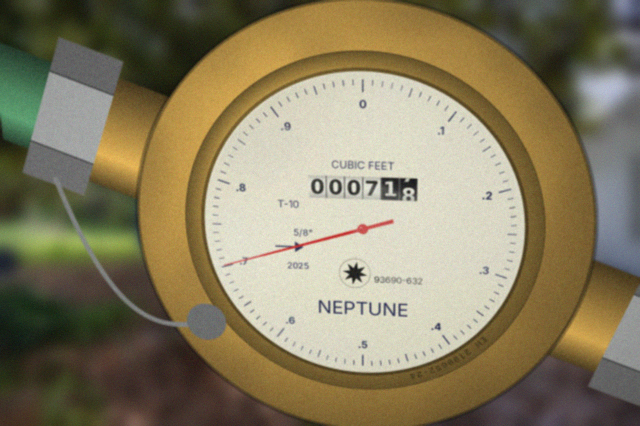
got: {"value": 717.70, "unit": "ft³"}
